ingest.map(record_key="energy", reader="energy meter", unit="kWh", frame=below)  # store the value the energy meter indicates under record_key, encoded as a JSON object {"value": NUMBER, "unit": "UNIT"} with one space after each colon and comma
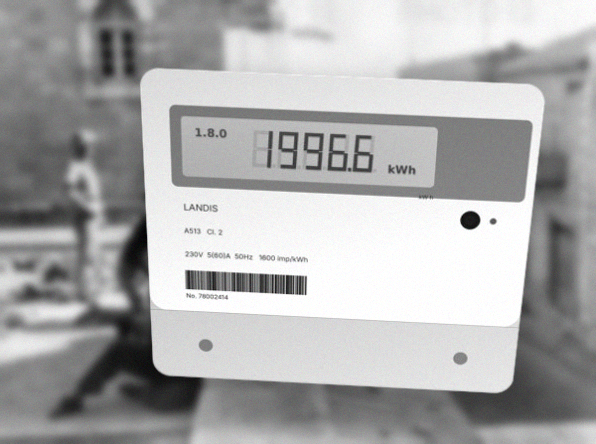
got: {"value": 1996.6, "unit": "kWh"}
